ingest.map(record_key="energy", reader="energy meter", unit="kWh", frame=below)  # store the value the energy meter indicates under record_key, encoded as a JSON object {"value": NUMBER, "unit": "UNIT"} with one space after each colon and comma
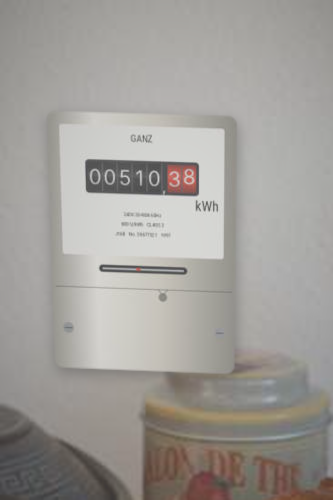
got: {"value": 510.38, "unit": "kWh"}
